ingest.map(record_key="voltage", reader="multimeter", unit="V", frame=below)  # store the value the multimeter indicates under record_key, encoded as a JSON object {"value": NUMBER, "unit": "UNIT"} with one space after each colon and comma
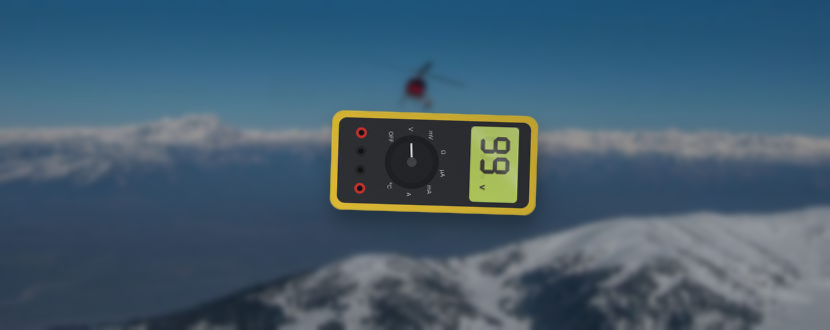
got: {"value": 99, "unit": "V"}
